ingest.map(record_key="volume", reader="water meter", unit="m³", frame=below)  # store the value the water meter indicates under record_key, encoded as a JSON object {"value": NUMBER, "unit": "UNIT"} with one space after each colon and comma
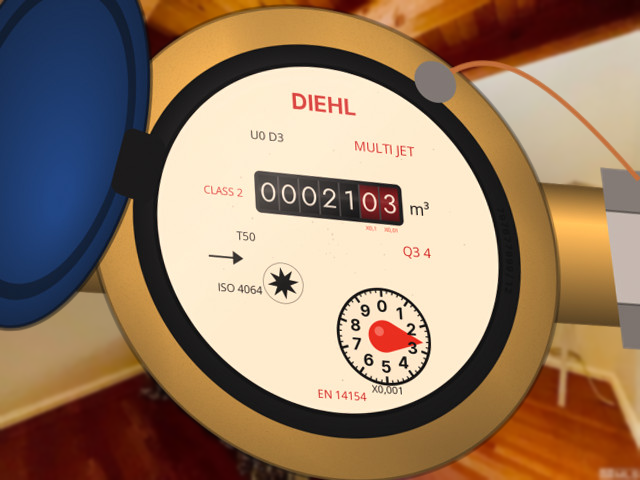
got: {"value": 21.032, "unit": "m³"}
